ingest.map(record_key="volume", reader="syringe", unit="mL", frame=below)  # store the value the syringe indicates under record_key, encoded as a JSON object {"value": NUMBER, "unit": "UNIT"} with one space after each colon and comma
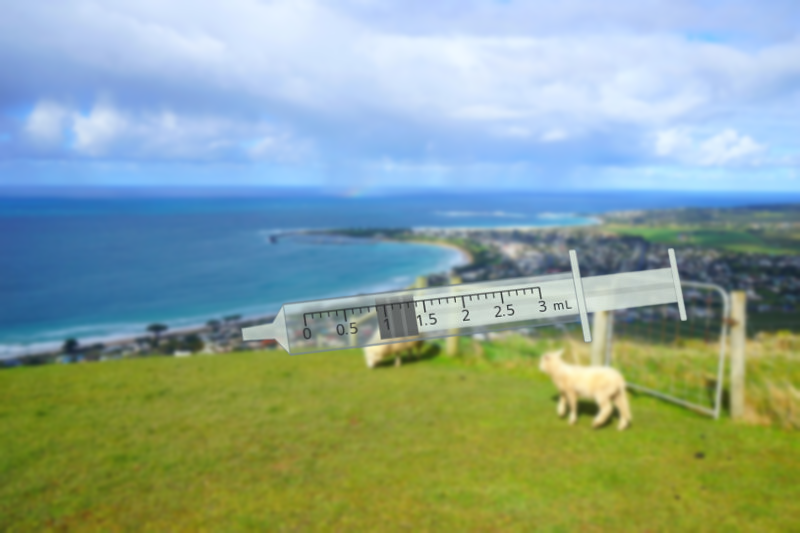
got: {"value": 0.9, "unit": "mL"}
